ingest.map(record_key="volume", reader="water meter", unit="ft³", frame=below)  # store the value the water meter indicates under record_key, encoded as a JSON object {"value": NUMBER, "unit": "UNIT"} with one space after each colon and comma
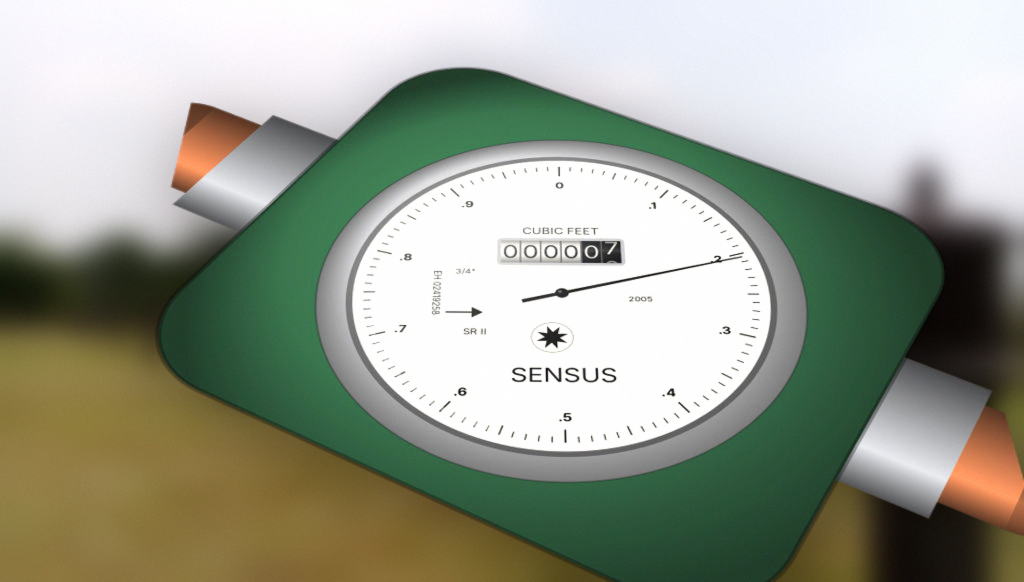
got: {"value": 7.20, "unit": "ft³"}
